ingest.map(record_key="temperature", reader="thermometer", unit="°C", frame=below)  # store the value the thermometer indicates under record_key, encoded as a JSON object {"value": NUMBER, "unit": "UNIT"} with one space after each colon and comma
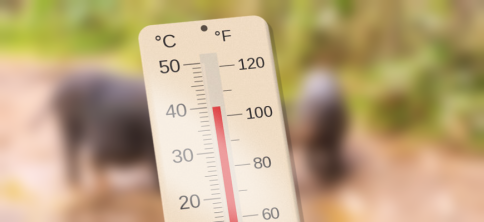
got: {"value": 40, "unit": "°C"}
